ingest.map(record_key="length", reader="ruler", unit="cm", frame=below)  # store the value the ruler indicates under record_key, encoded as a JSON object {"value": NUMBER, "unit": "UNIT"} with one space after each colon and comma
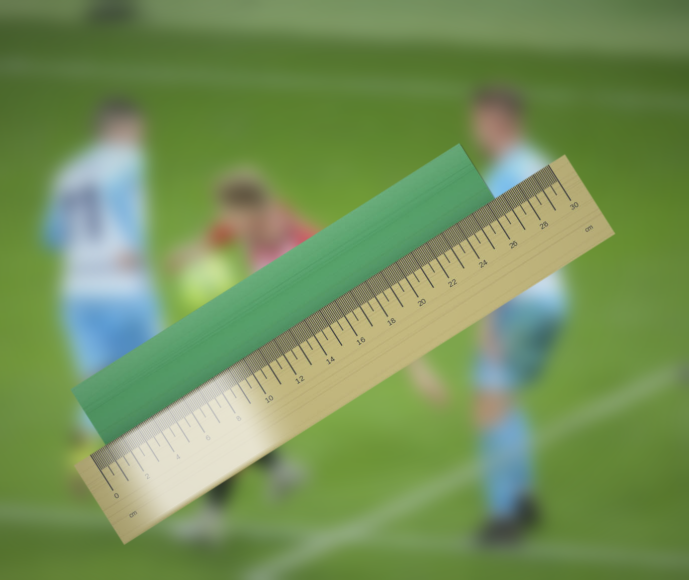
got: {"value": 25.5, "unit": "cm"}
